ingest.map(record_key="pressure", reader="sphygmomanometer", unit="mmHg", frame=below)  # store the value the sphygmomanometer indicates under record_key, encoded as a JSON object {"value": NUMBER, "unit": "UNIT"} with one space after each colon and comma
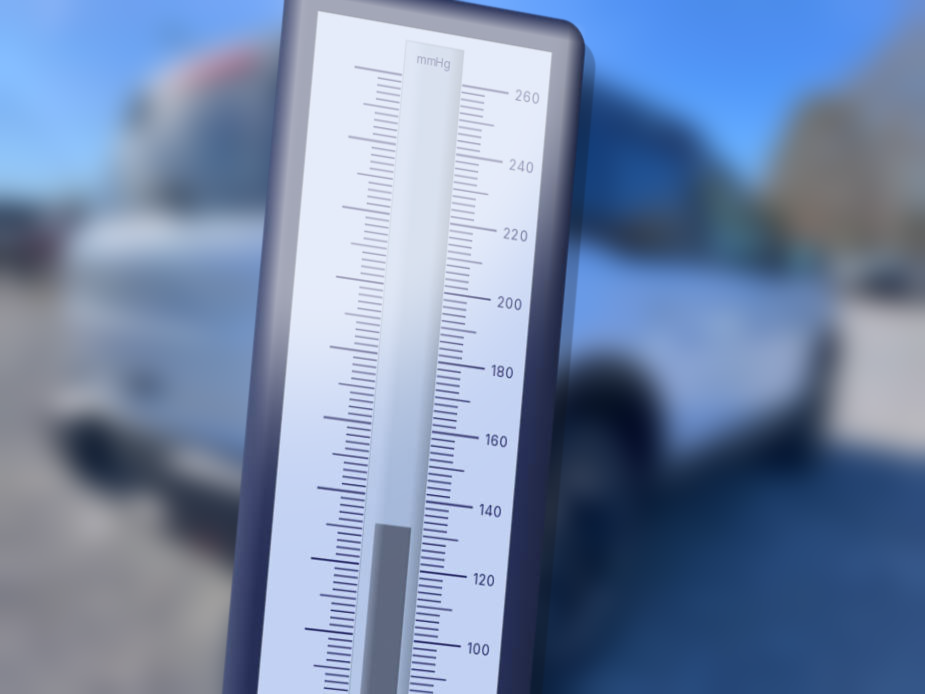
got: {"value": 132, "unit": "mmHg"}
